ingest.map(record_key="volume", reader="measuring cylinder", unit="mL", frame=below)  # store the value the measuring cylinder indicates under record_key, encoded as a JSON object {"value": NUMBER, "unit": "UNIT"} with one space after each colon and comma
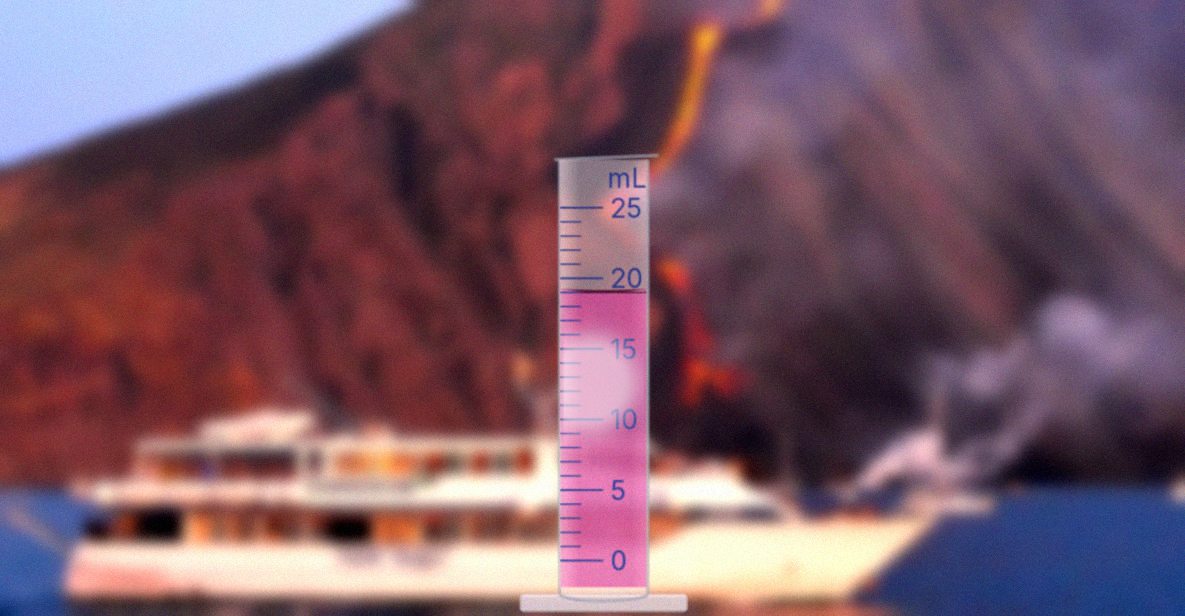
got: {"value": 19, "unit": "mL"}
